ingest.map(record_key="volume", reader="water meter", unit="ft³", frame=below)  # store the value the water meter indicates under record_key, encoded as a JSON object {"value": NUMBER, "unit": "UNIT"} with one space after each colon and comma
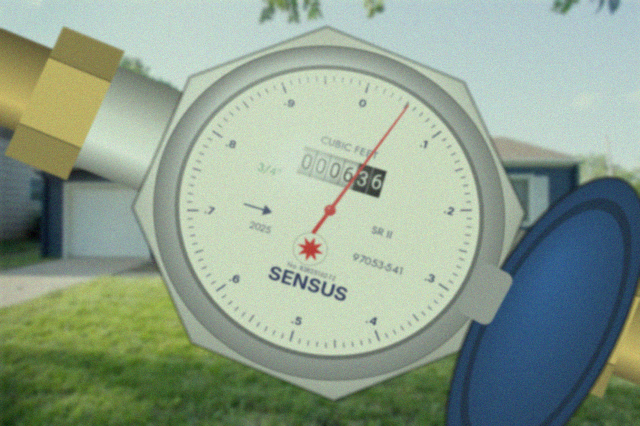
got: {"value": 636.05, "unit": "ft³"}
